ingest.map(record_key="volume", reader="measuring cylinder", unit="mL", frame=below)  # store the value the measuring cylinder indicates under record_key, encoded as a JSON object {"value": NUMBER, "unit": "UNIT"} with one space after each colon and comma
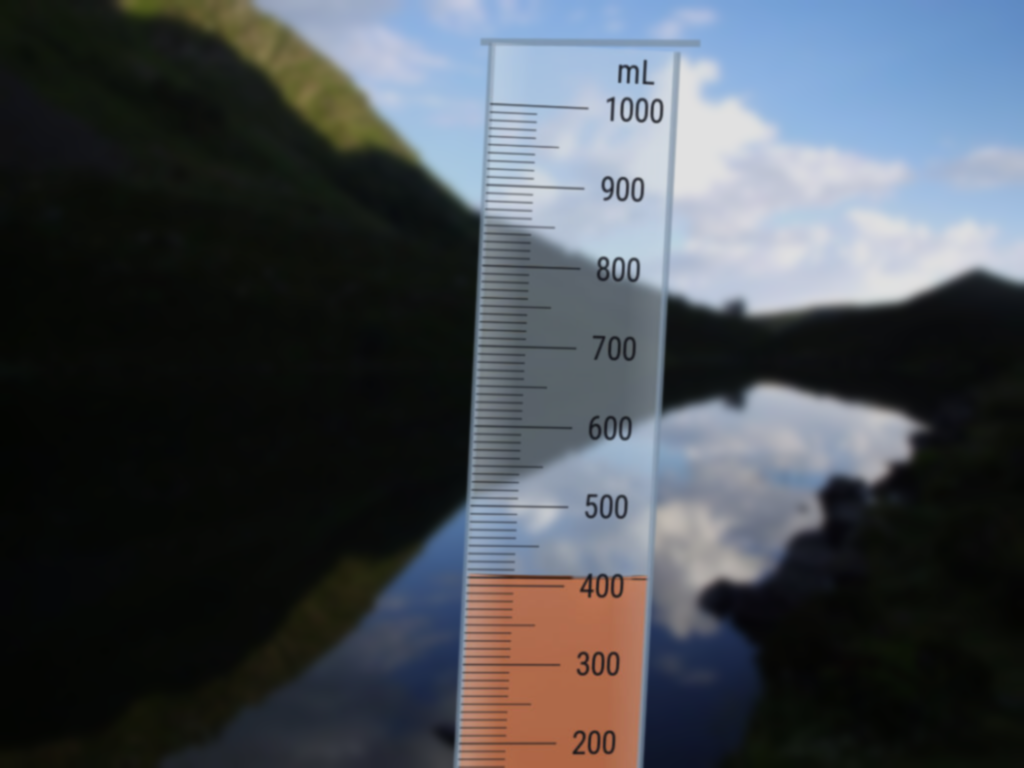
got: {"value": 410, "unit": "mL"}
